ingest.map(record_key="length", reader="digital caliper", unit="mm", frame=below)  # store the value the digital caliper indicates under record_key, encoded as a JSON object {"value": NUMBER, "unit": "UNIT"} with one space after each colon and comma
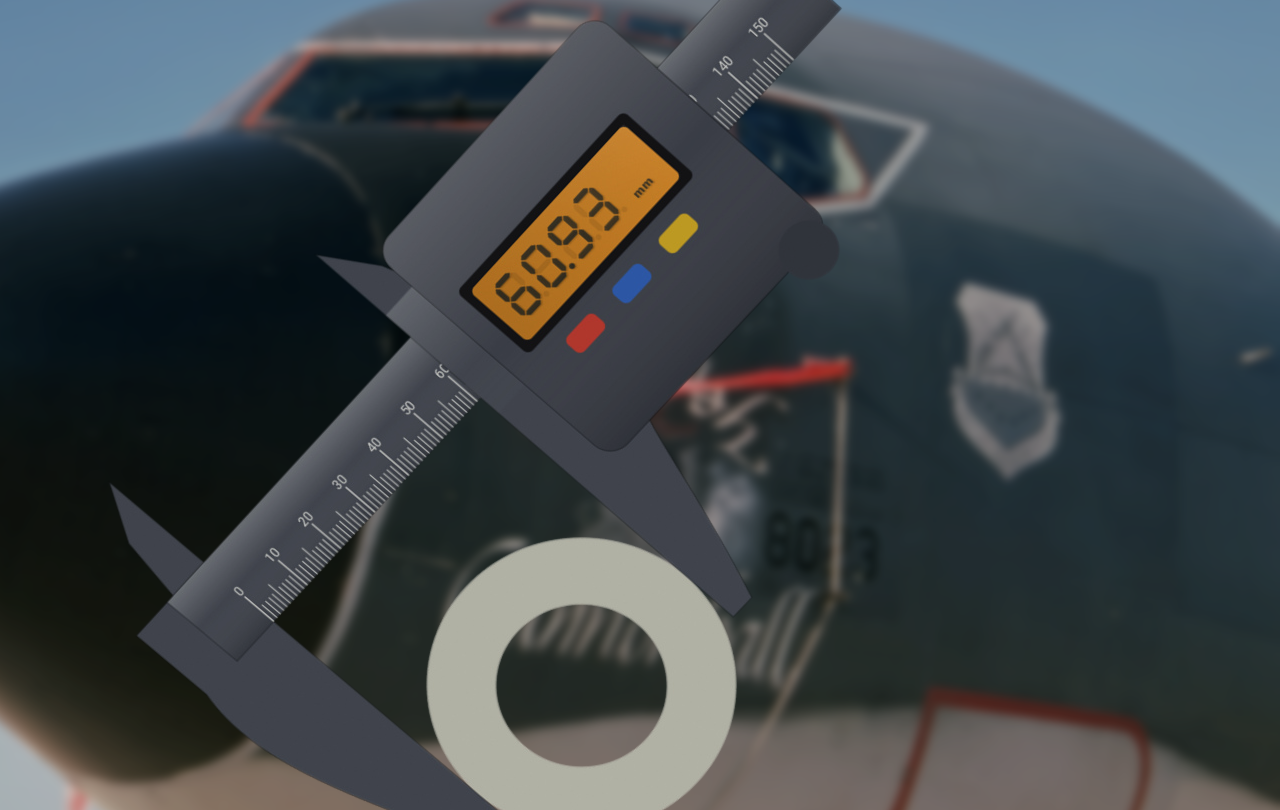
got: {"value": 60.93, "unit": "mm"}
